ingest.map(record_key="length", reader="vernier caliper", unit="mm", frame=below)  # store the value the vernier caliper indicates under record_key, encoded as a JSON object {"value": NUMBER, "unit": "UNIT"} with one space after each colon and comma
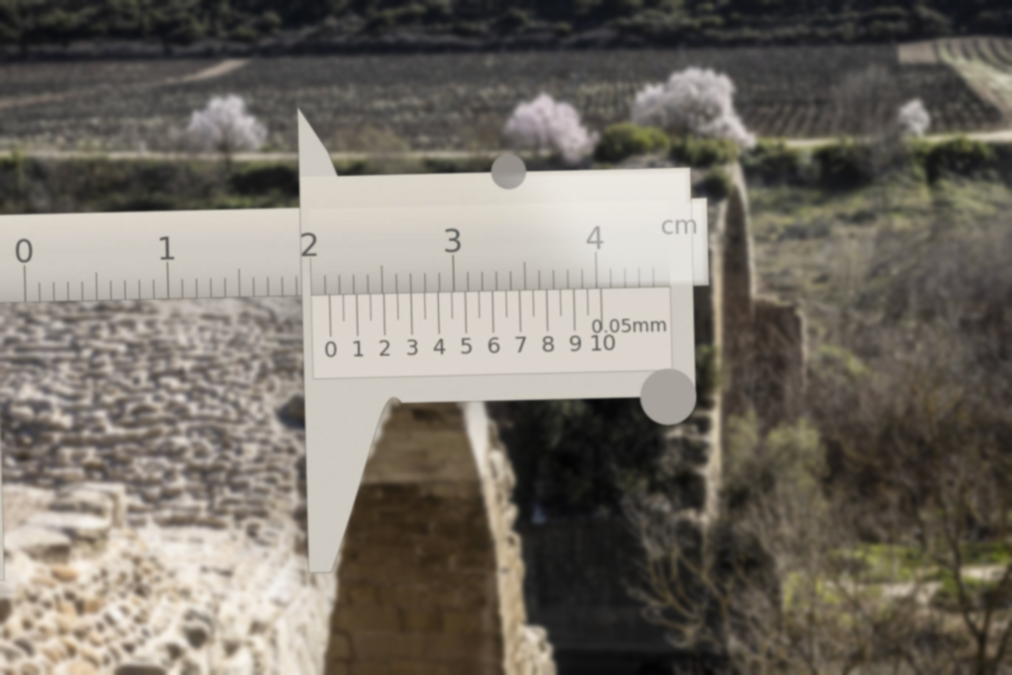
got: {"value": 21.3, "unit": "mm"}
